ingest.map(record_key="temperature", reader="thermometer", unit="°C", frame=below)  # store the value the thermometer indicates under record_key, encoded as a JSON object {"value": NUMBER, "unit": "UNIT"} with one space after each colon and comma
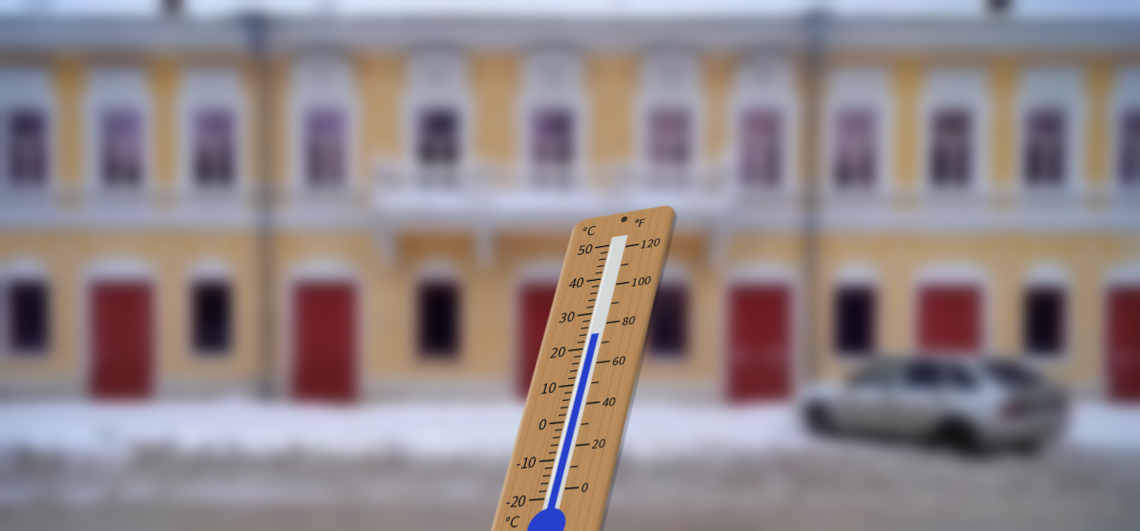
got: {"value": 24, "unit": "°C"}
